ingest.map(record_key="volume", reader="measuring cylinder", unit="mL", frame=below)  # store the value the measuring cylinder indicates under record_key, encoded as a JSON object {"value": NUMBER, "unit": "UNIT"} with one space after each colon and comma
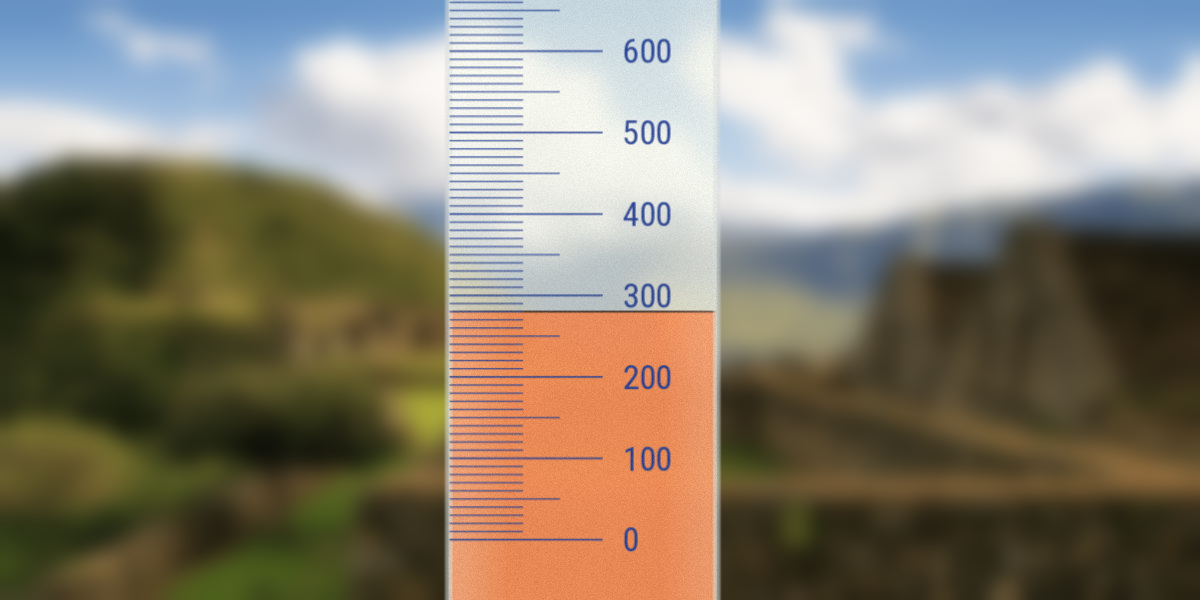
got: {"value": 280, "unit": "mL"}
